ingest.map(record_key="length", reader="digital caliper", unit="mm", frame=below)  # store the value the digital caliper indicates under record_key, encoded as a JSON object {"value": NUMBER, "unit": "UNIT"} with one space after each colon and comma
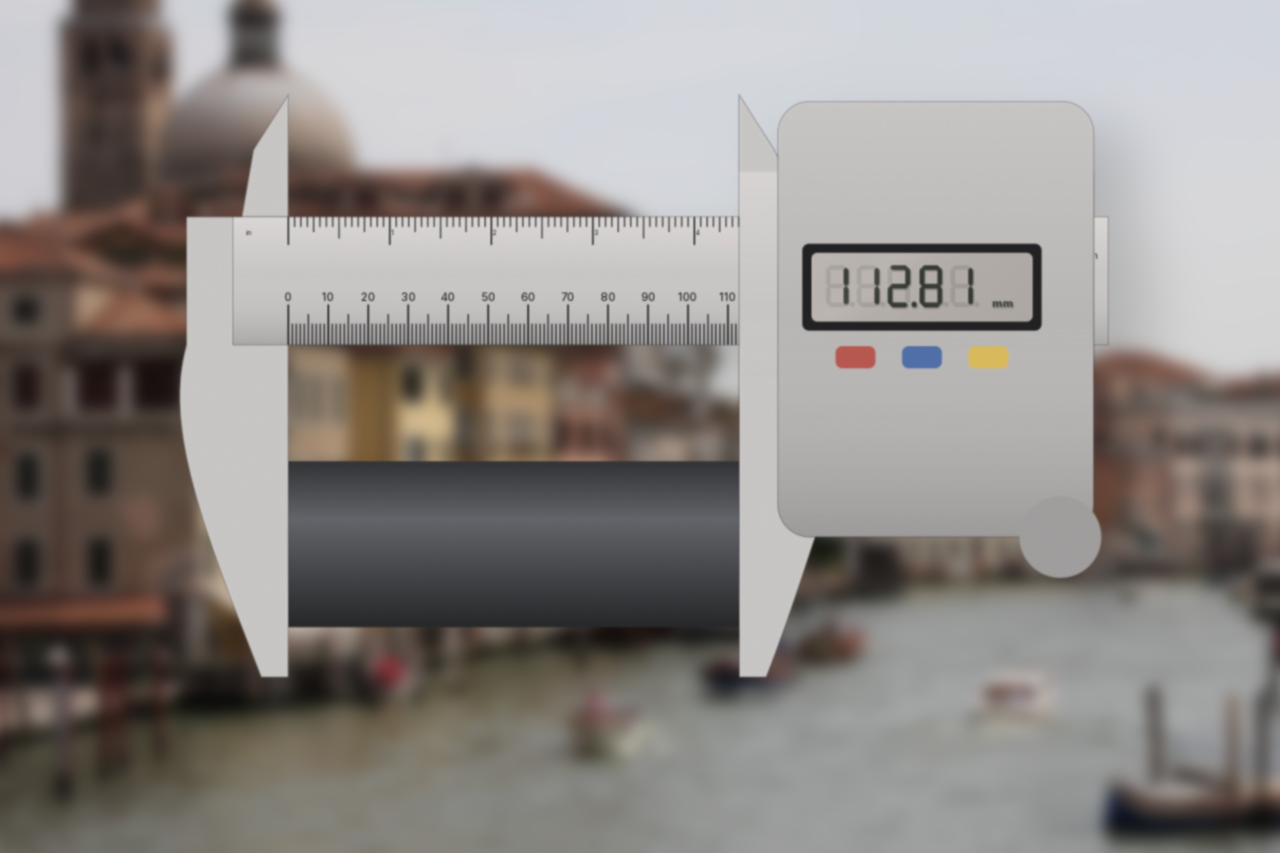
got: {"value": 112.81, "unit": "mm"}
